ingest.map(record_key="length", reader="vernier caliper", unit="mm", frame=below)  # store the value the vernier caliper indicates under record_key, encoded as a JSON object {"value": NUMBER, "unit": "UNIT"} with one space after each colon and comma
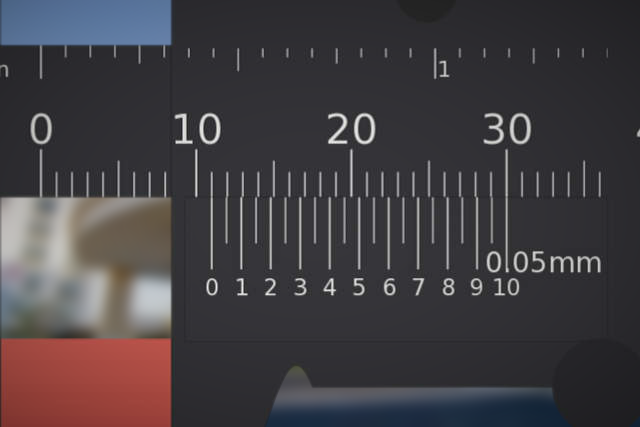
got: {"value": 11.0, "unit": "mm"}
